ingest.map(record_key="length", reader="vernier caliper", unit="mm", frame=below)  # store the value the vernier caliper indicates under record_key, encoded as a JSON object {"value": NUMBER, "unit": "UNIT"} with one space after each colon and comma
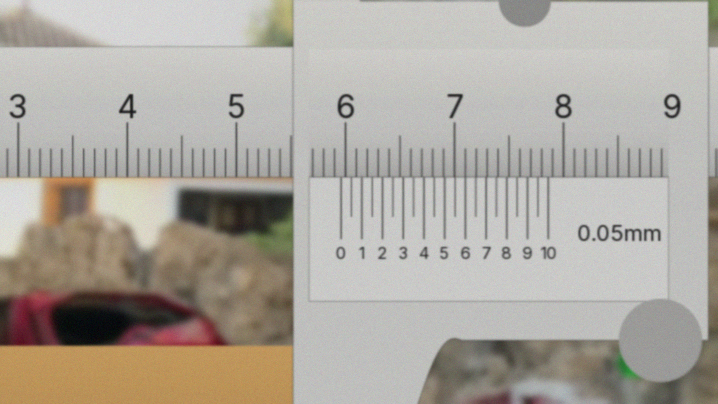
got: {"value": 59.6, "unit": "mm"}
